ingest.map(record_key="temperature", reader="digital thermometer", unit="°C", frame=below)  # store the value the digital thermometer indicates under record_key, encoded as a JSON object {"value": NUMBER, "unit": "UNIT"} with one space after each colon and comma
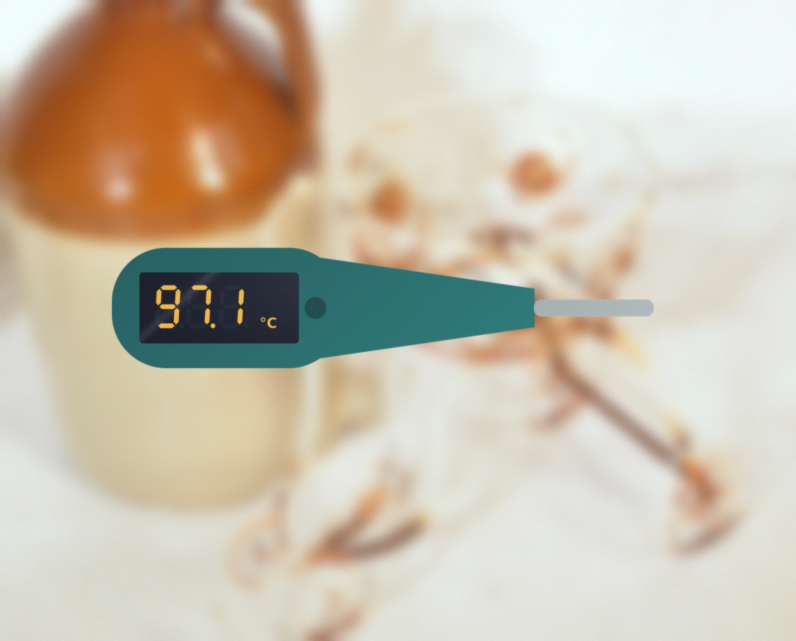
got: {"value": 97.1, "unit": "°C"}
